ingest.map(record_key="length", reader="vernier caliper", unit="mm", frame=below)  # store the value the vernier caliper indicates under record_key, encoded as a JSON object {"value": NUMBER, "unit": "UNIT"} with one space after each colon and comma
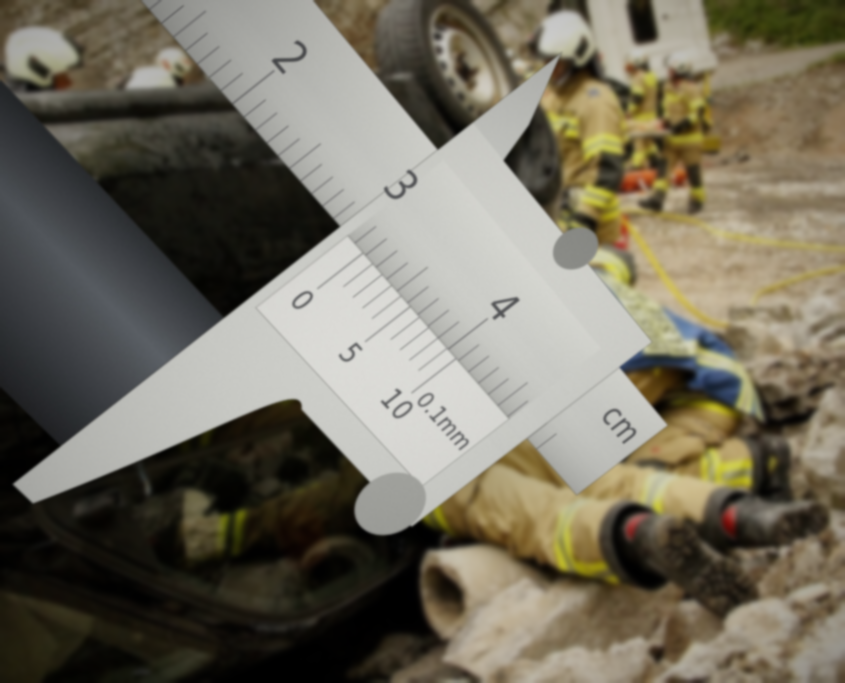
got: {"value": 31.8, "unit": "mm"}
